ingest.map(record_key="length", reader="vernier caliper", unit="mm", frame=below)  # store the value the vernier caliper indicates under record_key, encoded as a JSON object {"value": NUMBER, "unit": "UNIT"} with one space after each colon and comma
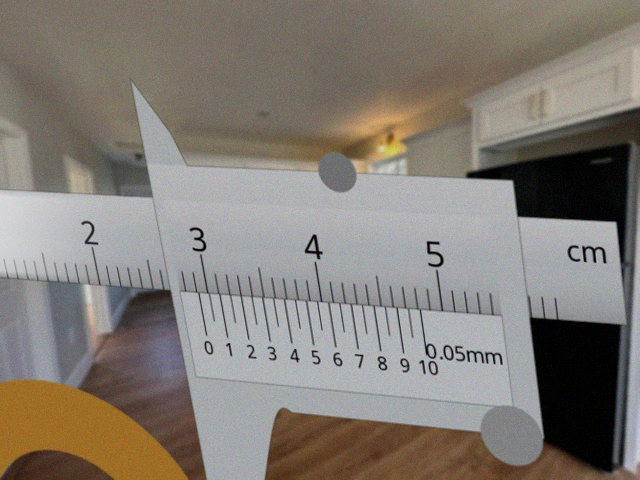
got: {"value": 29.2, "unit": "mm"}
